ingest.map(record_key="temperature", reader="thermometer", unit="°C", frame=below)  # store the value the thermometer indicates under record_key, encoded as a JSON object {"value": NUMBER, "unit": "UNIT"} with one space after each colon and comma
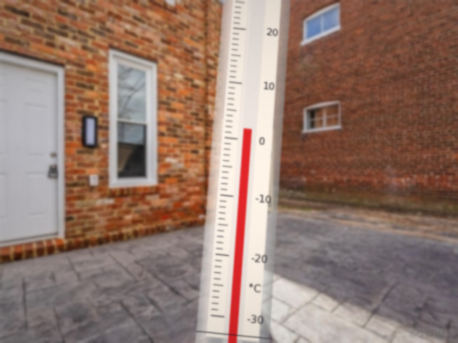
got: {"value": 2, "unit": "°C"}
